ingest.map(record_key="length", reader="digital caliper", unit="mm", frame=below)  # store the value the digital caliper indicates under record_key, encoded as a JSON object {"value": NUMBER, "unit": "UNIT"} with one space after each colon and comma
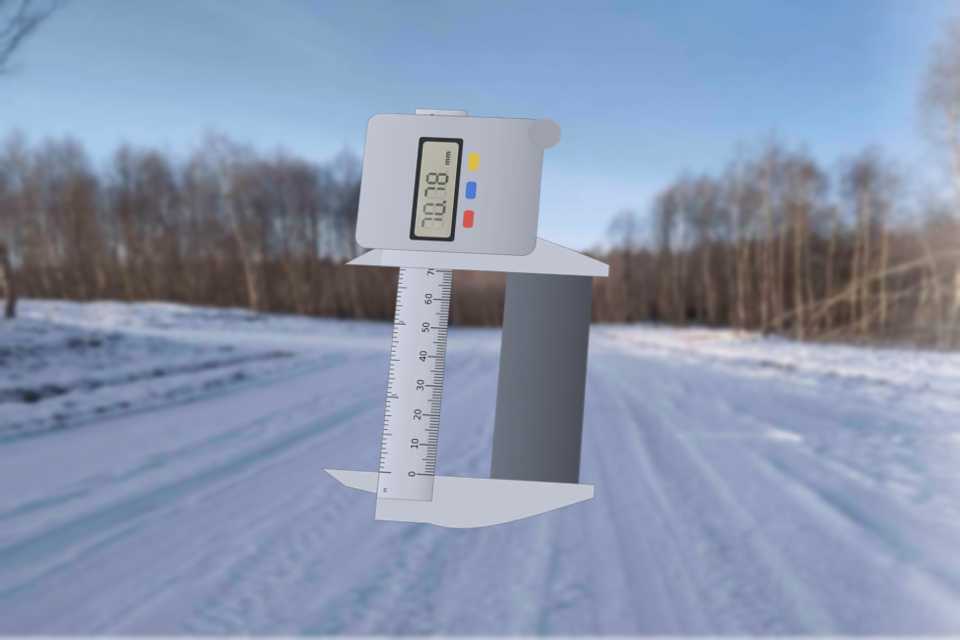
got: {"value": 70.78, "unit": "mm"}
